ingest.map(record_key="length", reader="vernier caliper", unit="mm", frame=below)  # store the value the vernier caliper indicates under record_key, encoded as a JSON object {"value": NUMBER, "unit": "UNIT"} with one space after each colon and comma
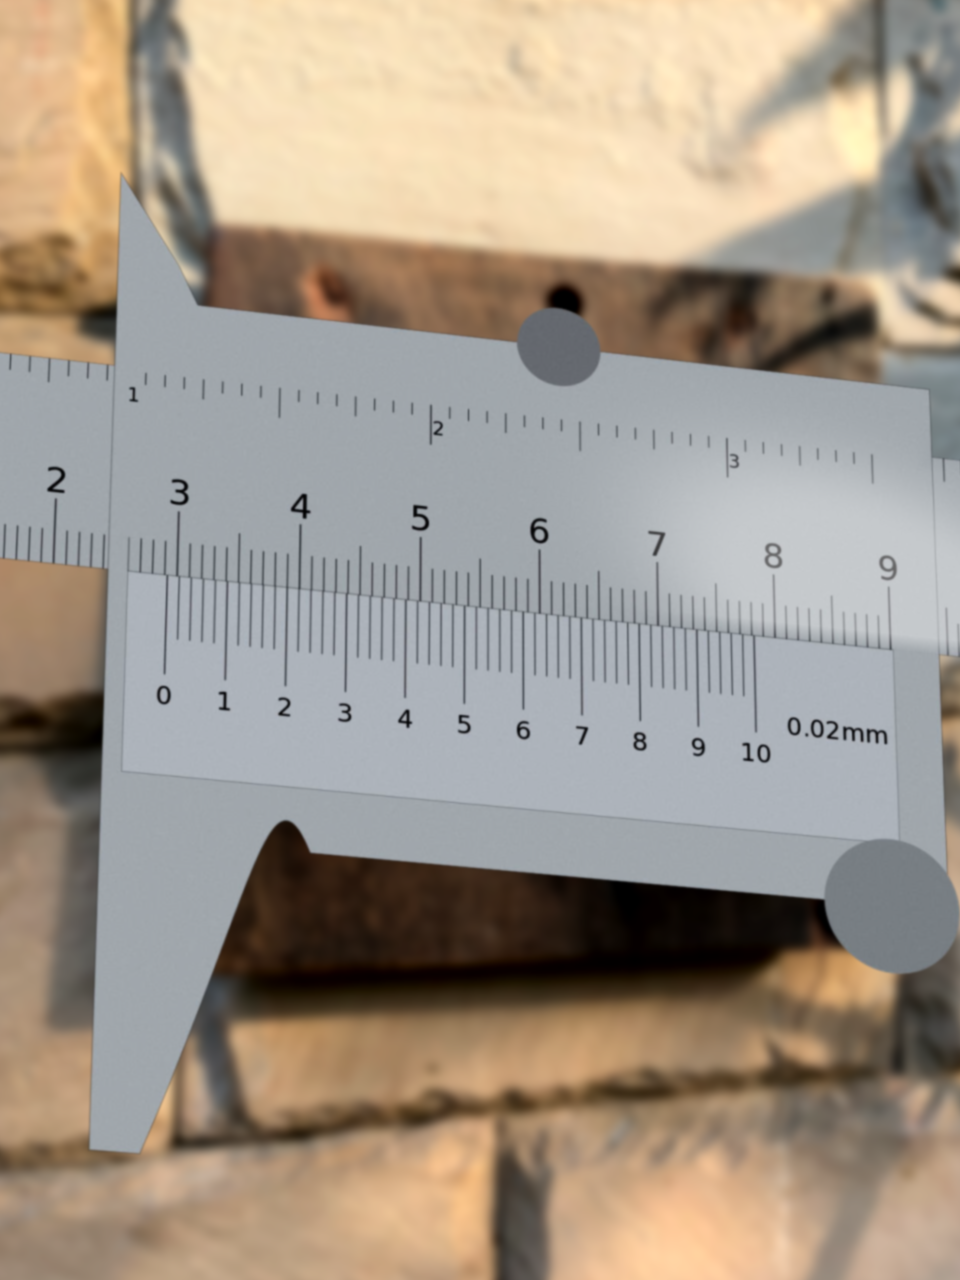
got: {"value": 29.2, "unit": "mm"}
